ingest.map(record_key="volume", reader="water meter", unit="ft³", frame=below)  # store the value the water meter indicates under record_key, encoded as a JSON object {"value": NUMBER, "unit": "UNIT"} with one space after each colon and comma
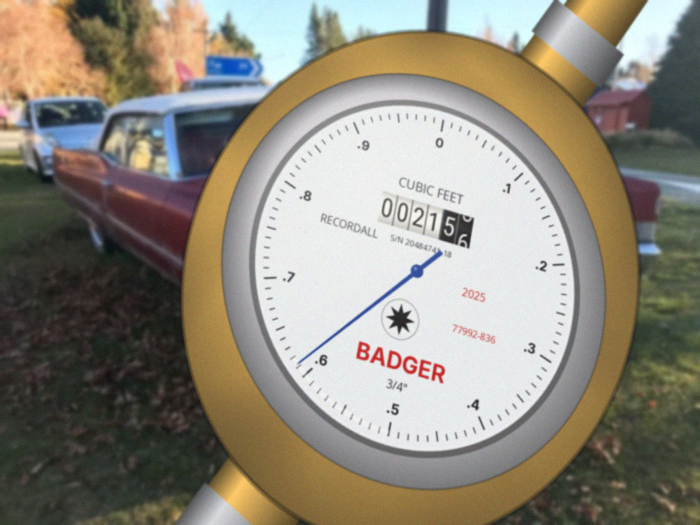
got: {"value": 2155.61, "unit": "ft³"}
